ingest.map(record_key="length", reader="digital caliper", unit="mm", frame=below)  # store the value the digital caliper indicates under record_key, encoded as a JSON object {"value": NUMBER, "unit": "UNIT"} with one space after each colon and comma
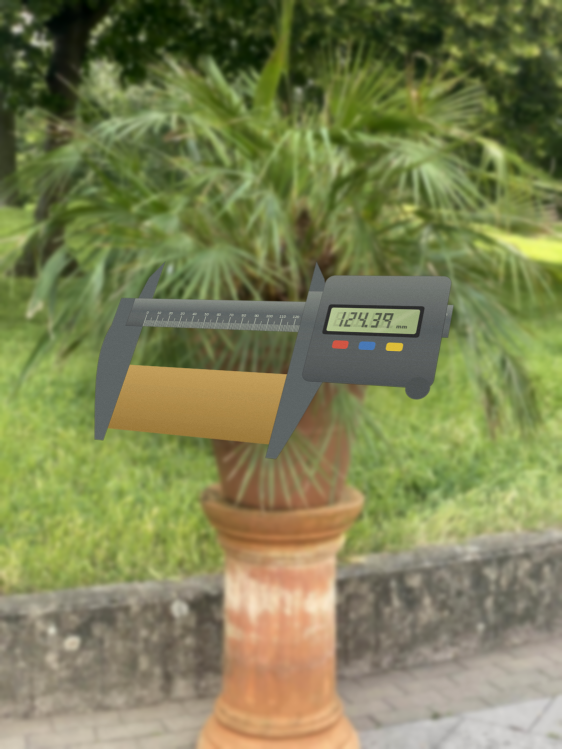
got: {"value": 124.39, "unit": "mm"}
